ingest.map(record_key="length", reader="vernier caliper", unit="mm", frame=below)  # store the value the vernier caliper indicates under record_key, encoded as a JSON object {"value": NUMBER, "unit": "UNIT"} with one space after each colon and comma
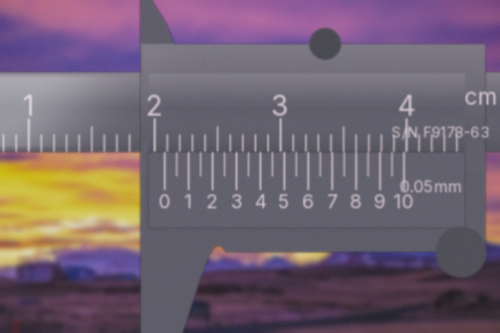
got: {"value": 20.8, "unit": "mm"}
